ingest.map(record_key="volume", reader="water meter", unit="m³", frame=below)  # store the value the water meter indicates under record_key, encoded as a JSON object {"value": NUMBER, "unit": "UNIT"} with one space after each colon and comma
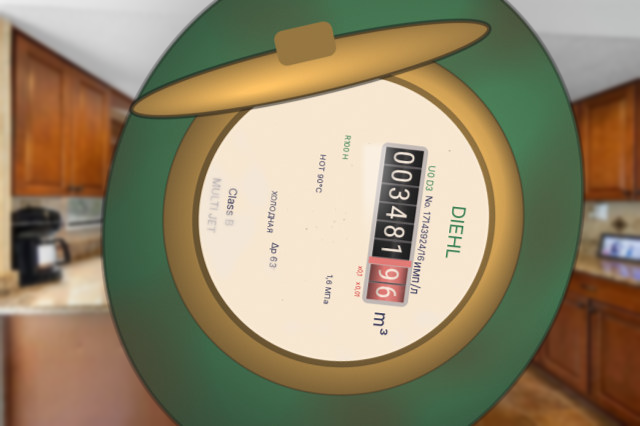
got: {"value": 3481.96, "unit": "m³"}
